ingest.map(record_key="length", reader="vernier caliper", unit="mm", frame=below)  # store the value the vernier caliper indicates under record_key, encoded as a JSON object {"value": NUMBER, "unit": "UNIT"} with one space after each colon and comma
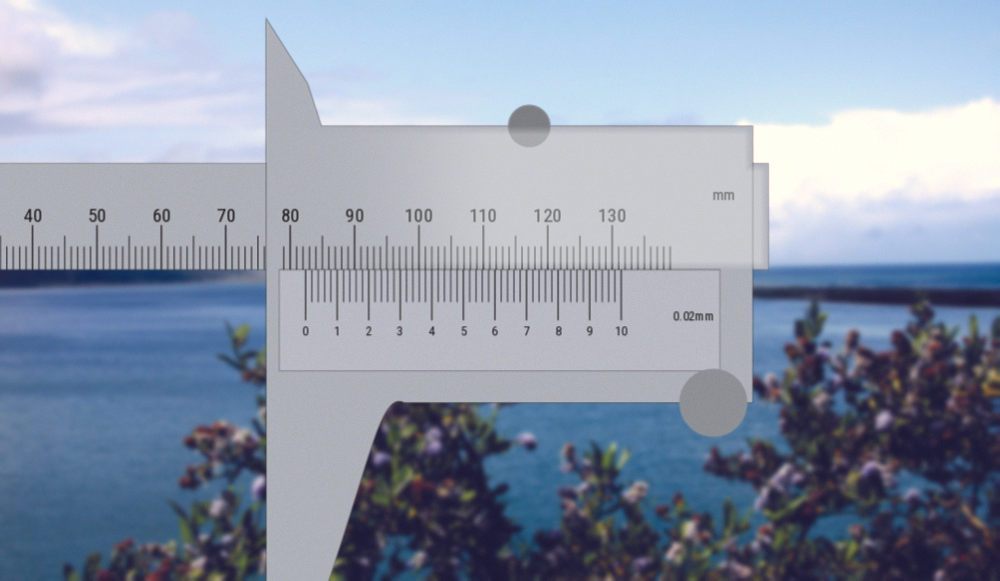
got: {"value": 82.4, "unit": "mm"}
